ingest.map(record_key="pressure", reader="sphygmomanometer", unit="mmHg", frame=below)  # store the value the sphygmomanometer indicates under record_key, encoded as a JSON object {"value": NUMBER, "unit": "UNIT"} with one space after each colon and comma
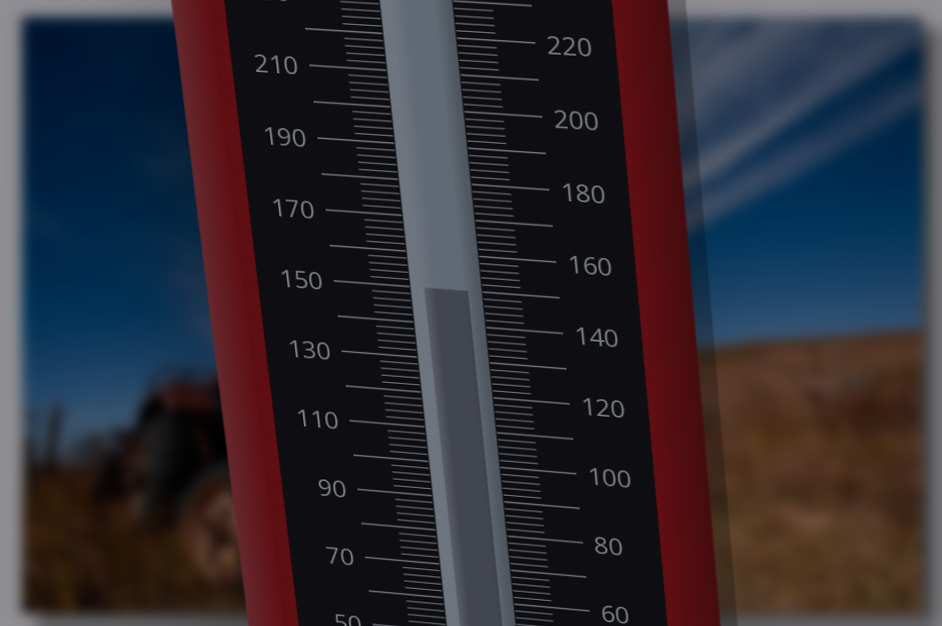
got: {"value": 150, "unit": "mmHg"}
